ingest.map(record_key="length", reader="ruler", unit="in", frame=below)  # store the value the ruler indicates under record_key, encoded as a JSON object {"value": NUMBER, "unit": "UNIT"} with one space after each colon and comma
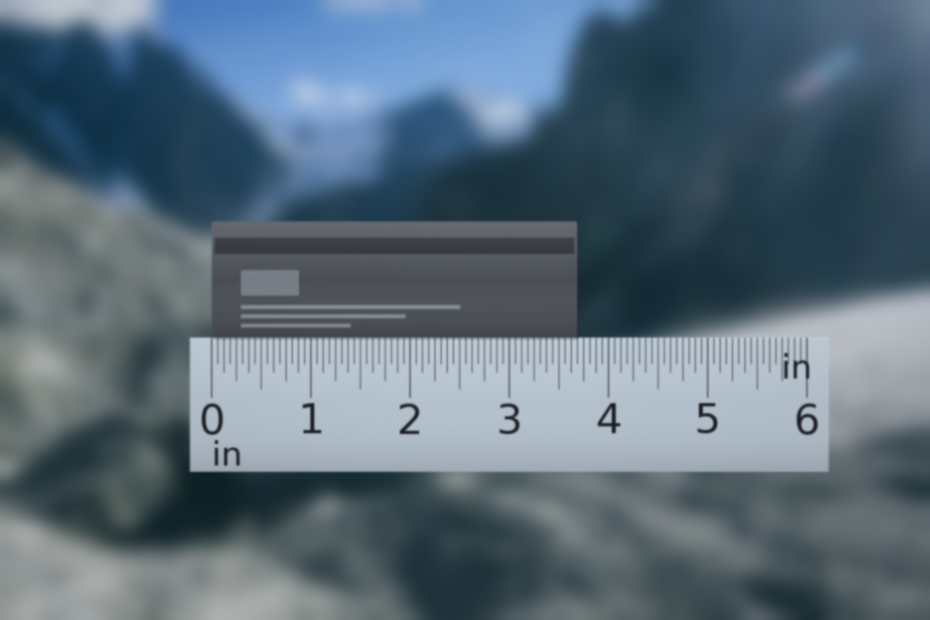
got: {"value": 3.6875, "unit": "in"}
